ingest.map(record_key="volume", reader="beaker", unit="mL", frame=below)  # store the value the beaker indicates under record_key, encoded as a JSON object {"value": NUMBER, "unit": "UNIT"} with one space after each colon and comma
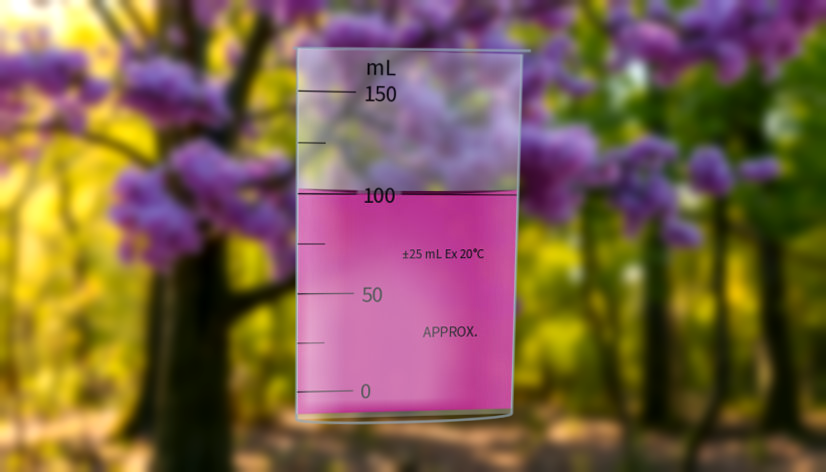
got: {"value": 100, "unit": "mL"}
